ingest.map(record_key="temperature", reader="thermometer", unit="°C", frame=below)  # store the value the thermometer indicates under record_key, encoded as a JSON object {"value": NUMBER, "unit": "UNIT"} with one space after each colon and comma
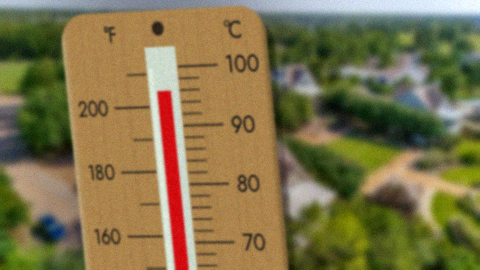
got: {"value": 96, "unit": "°C"}
